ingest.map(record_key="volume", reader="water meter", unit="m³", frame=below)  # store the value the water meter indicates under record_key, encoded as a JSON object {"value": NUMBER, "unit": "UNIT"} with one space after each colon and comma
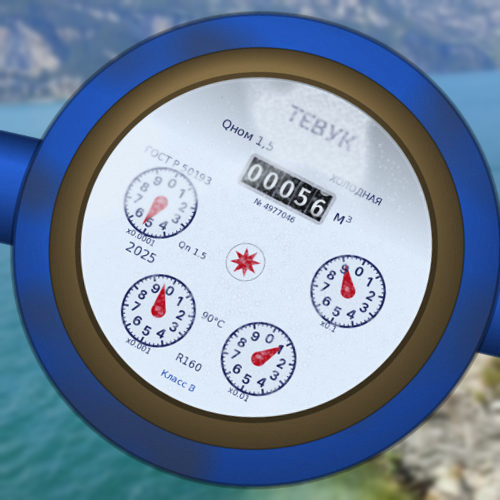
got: {"value": 55.9095, "unit": "m³"}
